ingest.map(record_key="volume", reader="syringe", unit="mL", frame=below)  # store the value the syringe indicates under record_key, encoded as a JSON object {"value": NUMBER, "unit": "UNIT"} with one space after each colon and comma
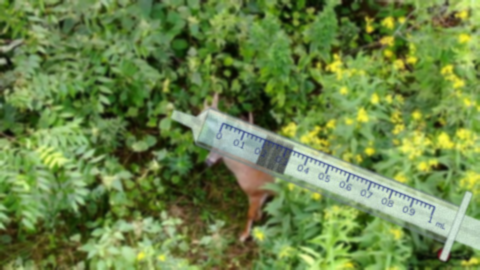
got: {"value": 0.2, "unit": "mL"}
